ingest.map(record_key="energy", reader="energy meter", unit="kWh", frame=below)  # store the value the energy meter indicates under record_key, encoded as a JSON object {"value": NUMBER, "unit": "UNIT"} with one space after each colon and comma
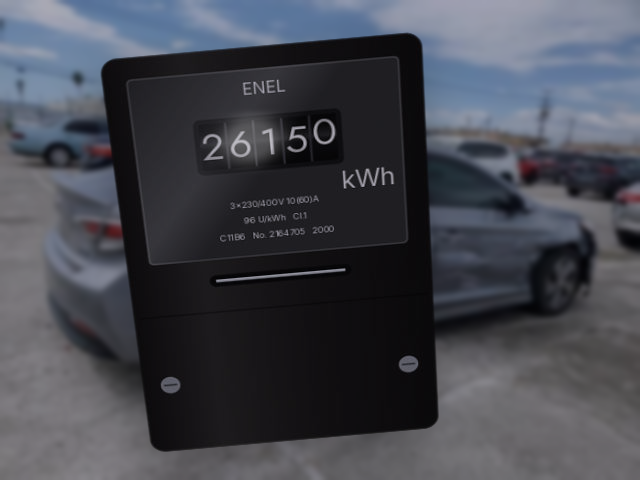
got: {"value": 26150, "unit": "kWh"}
